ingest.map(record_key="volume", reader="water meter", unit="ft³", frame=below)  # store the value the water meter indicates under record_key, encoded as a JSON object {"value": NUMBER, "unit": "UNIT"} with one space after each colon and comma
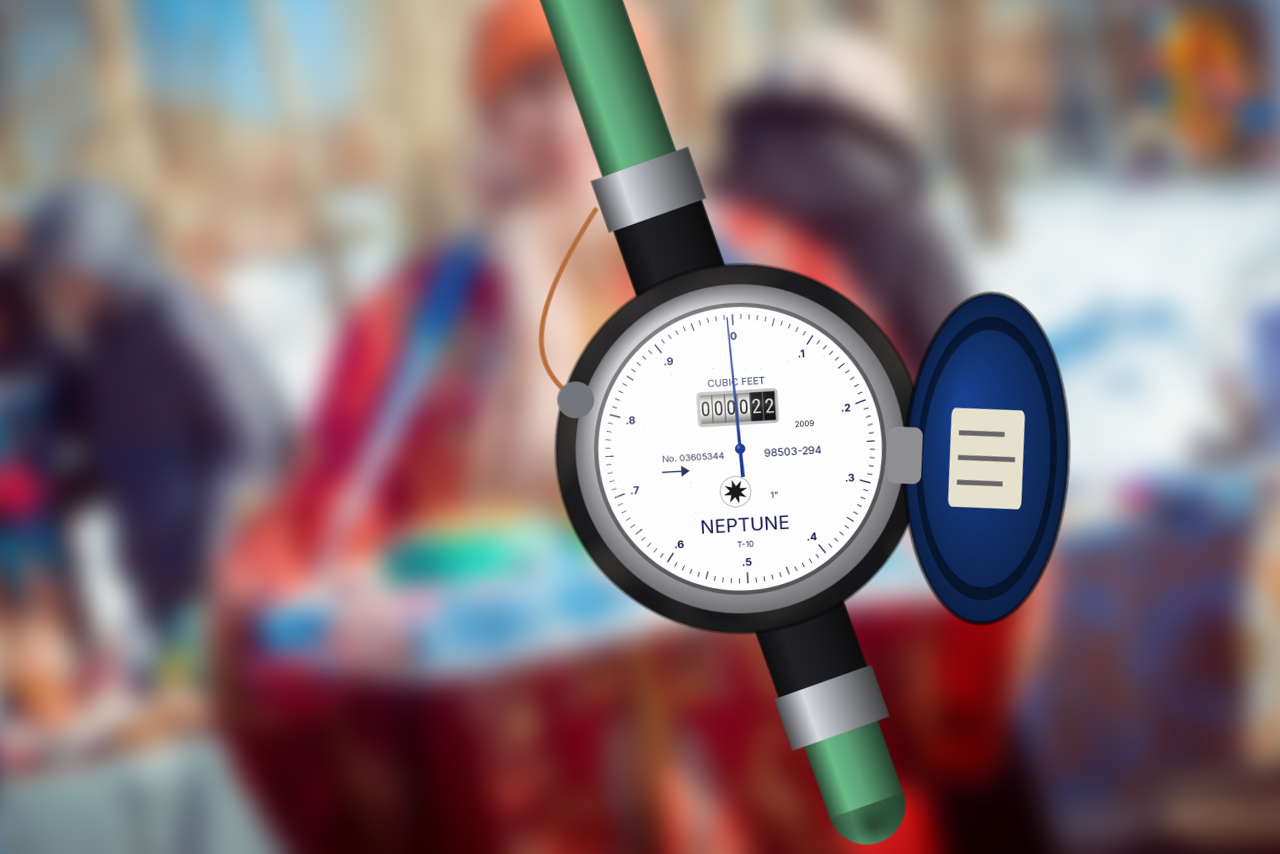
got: {"value": 21.99, "unit": "ft³"}
